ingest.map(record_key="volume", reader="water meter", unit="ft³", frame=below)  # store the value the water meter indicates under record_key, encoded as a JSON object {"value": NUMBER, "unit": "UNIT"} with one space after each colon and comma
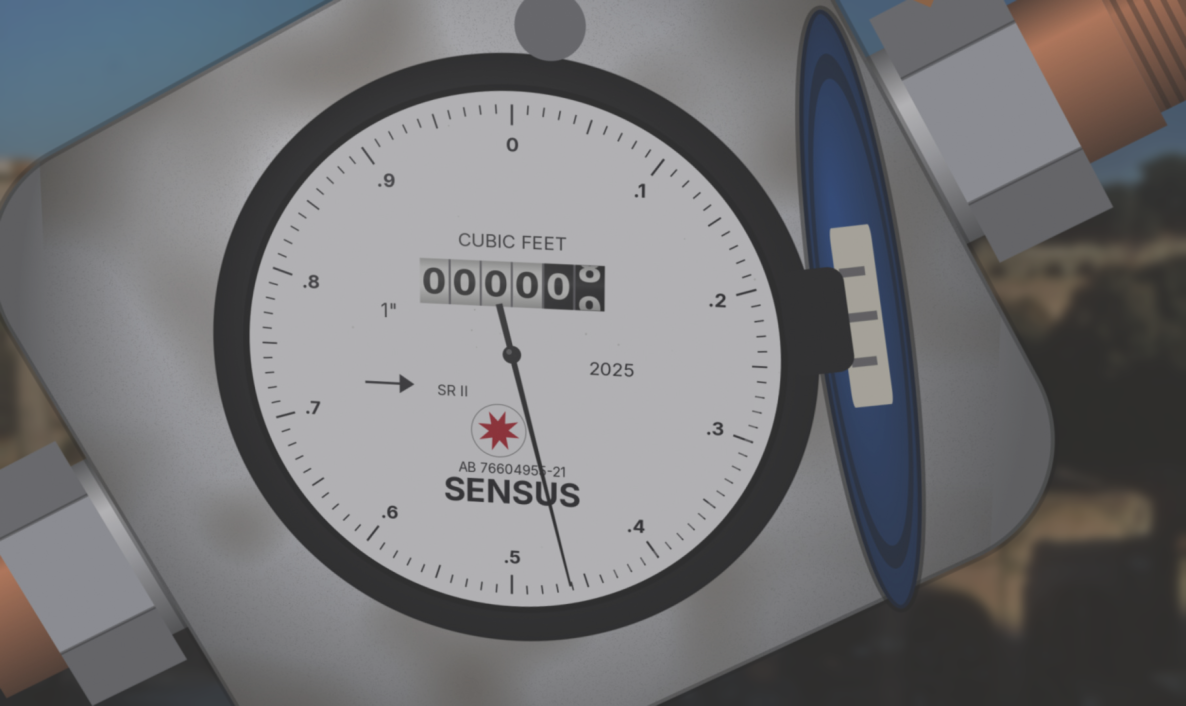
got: {"value": 8.46, "unit": "ft³"}
